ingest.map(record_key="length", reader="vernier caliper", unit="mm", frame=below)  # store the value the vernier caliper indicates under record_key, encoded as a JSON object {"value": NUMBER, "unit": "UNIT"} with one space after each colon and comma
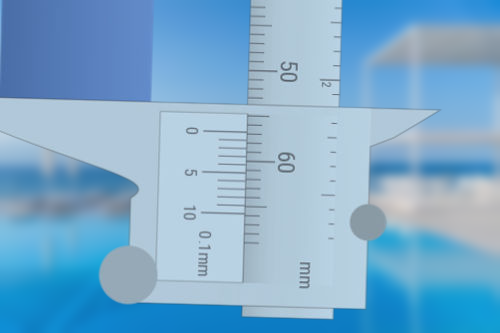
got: {"value": 56.8, "unit": "mm"}
